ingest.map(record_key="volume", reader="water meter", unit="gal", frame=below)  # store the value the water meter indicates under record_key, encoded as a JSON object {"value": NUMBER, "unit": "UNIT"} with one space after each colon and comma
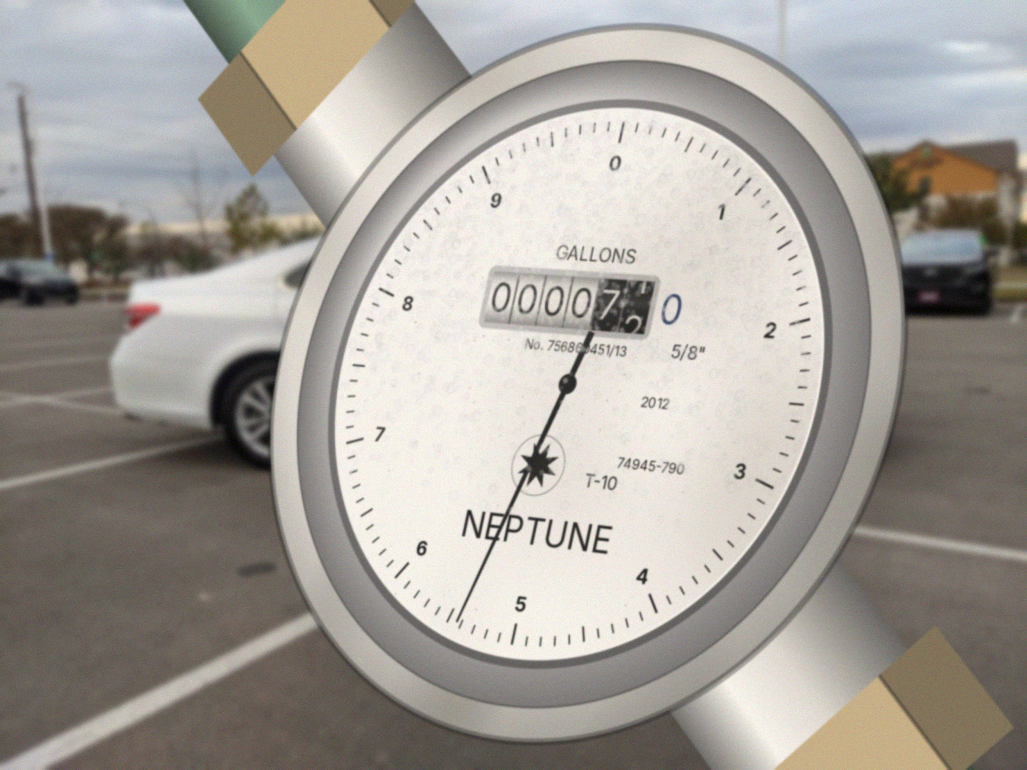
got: {"value": 715.4, "unit": "gal"}
